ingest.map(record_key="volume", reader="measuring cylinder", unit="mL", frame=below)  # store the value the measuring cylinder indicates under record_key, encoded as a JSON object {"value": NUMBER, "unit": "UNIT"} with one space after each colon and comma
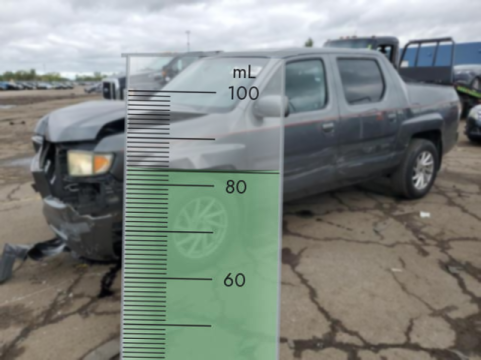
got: {"value": 83, "unit": "mL"}
